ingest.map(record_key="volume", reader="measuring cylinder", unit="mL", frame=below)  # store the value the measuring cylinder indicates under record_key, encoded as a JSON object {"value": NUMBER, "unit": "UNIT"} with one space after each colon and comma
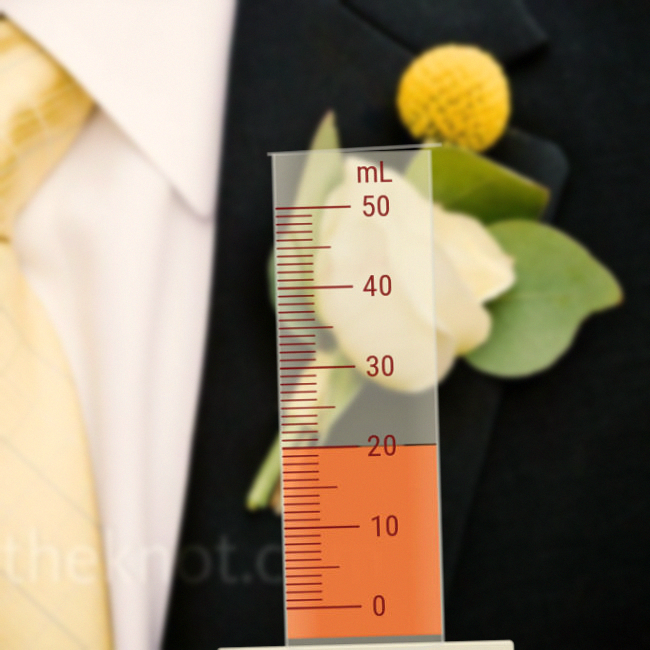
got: {"value": 20, "unit": "mL"}
